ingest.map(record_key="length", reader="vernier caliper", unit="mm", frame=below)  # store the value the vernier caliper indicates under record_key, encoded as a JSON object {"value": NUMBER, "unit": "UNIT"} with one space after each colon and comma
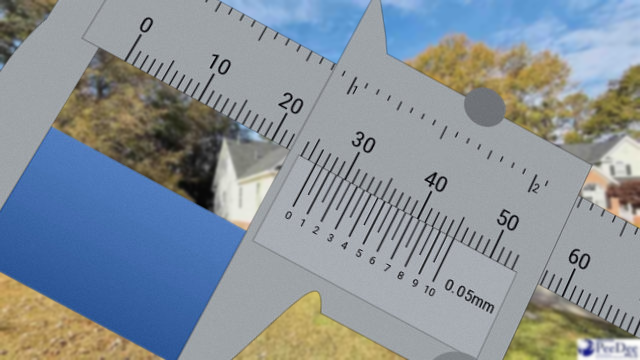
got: {"value": 26.0, "unit": "mm"}
